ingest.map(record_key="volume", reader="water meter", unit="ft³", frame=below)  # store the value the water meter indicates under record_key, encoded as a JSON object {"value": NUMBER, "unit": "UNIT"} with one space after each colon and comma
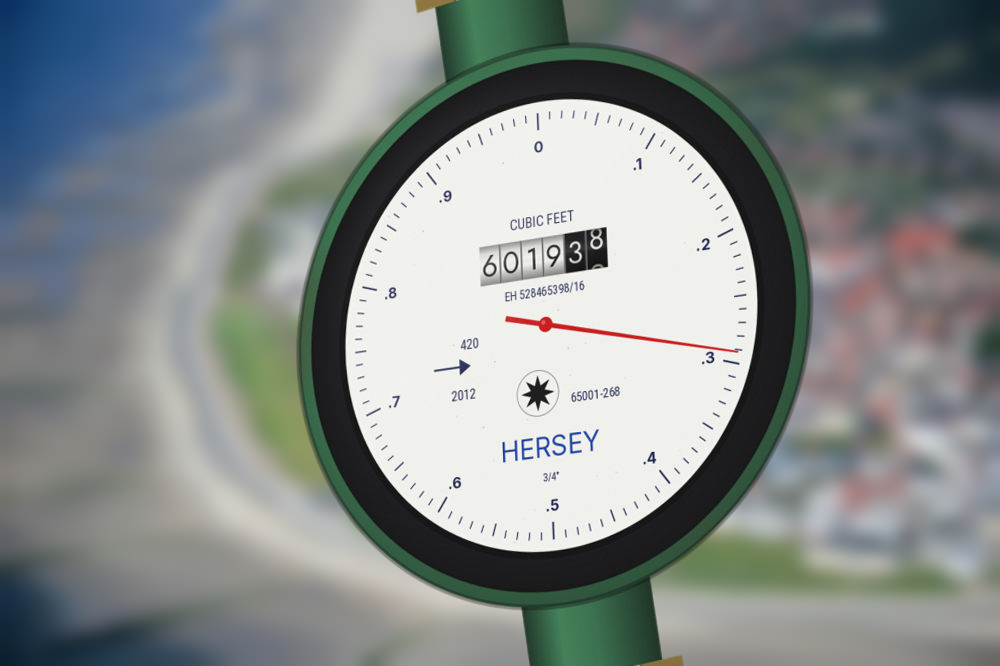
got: {"value": 601938.29, "unit": "ft³"}
